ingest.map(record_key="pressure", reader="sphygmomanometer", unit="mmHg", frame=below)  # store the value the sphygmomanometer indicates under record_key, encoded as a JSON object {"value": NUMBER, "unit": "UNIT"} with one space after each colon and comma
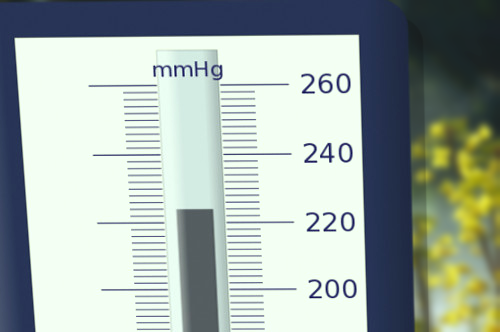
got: {"value": 224, "unit": "mmHg"}
